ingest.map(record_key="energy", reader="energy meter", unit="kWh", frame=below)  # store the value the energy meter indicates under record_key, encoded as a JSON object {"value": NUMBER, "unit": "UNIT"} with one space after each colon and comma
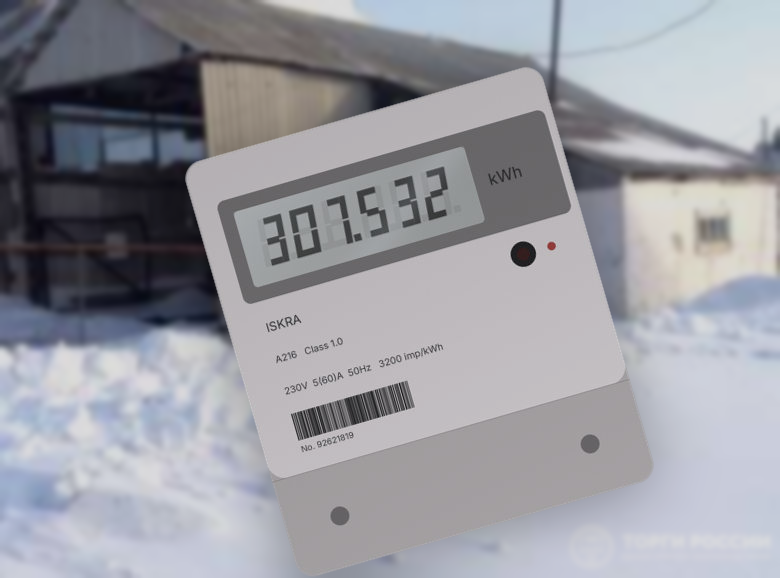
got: {"value": 307.532, "unit": "kWh"}
